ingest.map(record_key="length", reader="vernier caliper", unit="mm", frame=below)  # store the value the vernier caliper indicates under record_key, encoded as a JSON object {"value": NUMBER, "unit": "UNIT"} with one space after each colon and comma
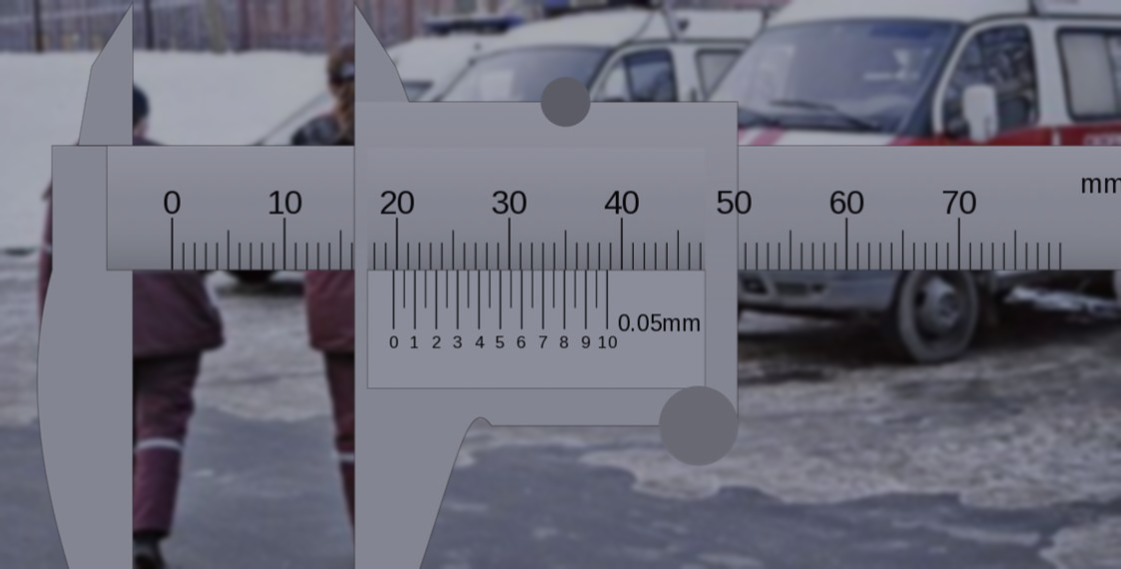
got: {"value": 19.7, "unit": "mm"}
